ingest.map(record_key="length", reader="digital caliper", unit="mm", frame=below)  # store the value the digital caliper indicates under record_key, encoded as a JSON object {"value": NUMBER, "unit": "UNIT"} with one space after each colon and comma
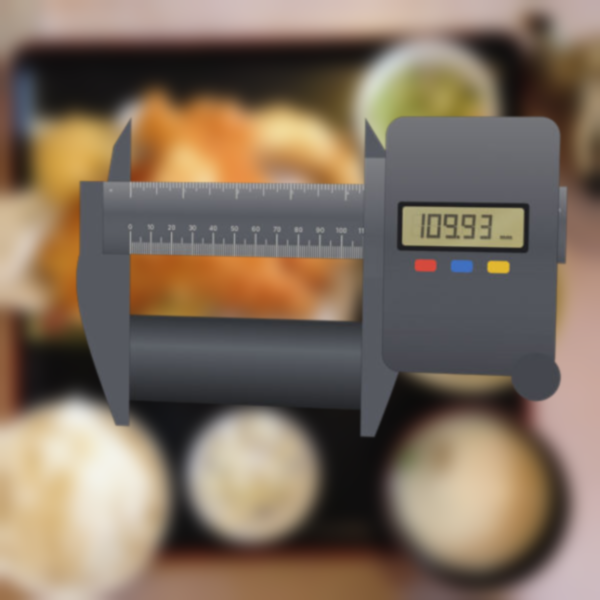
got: {"value": 109.93, "unit": "mm"}
